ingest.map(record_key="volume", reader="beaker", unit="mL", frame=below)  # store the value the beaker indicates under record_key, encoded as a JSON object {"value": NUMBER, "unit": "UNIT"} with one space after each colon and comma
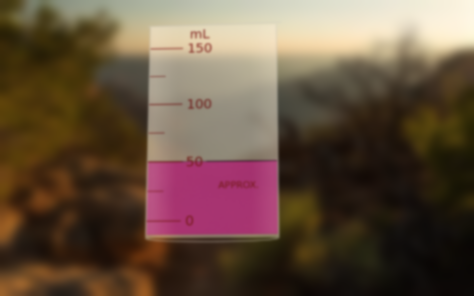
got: {"value": 50, "unit": "mL"}
